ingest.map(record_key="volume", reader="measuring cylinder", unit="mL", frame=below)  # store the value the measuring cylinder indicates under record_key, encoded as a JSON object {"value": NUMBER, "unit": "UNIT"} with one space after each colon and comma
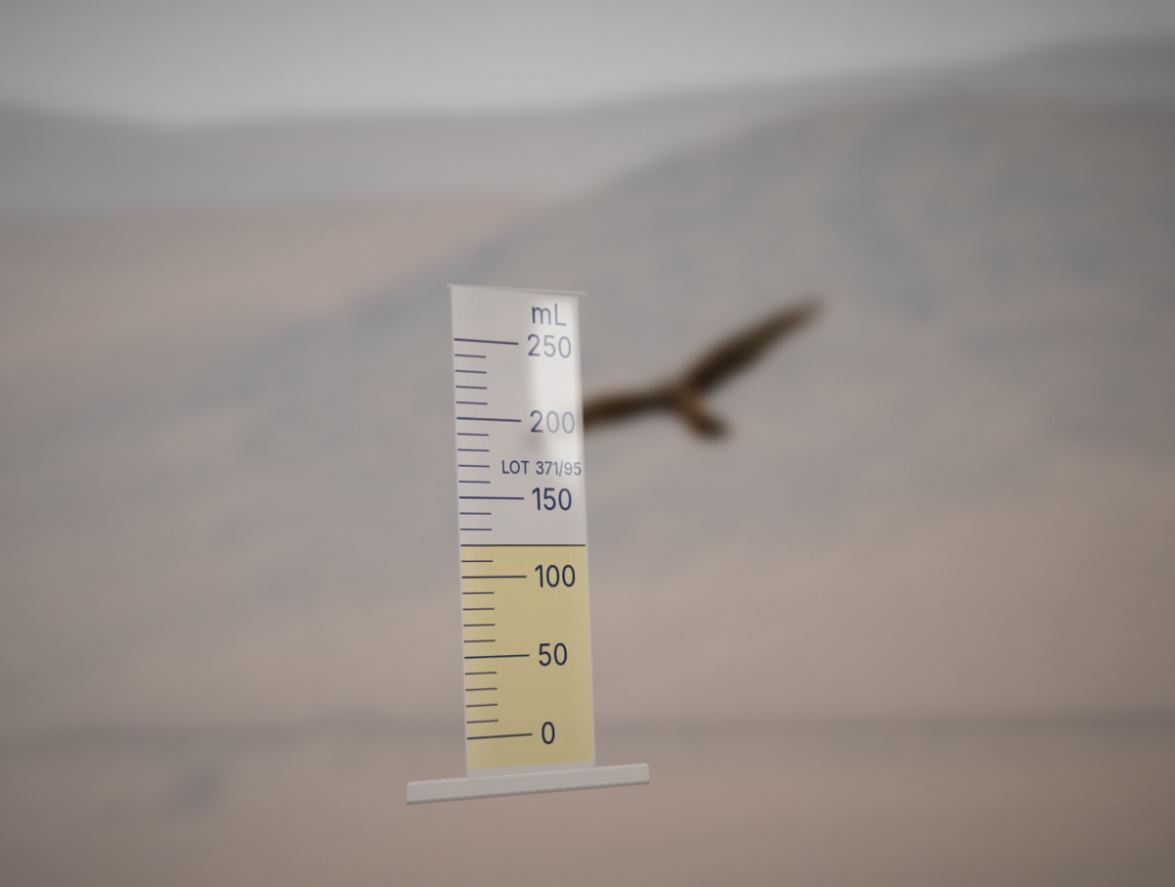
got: {"value": 120, "unit": "mL"}
